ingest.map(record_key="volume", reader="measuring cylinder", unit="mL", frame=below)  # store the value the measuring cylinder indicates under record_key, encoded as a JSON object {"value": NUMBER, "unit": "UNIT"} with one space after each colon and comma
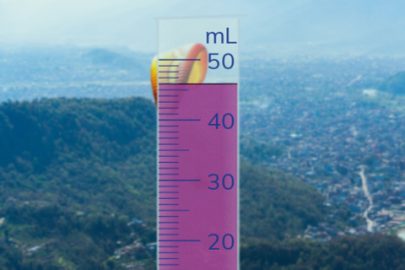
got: {"value": 46, "unit": "mL"}
